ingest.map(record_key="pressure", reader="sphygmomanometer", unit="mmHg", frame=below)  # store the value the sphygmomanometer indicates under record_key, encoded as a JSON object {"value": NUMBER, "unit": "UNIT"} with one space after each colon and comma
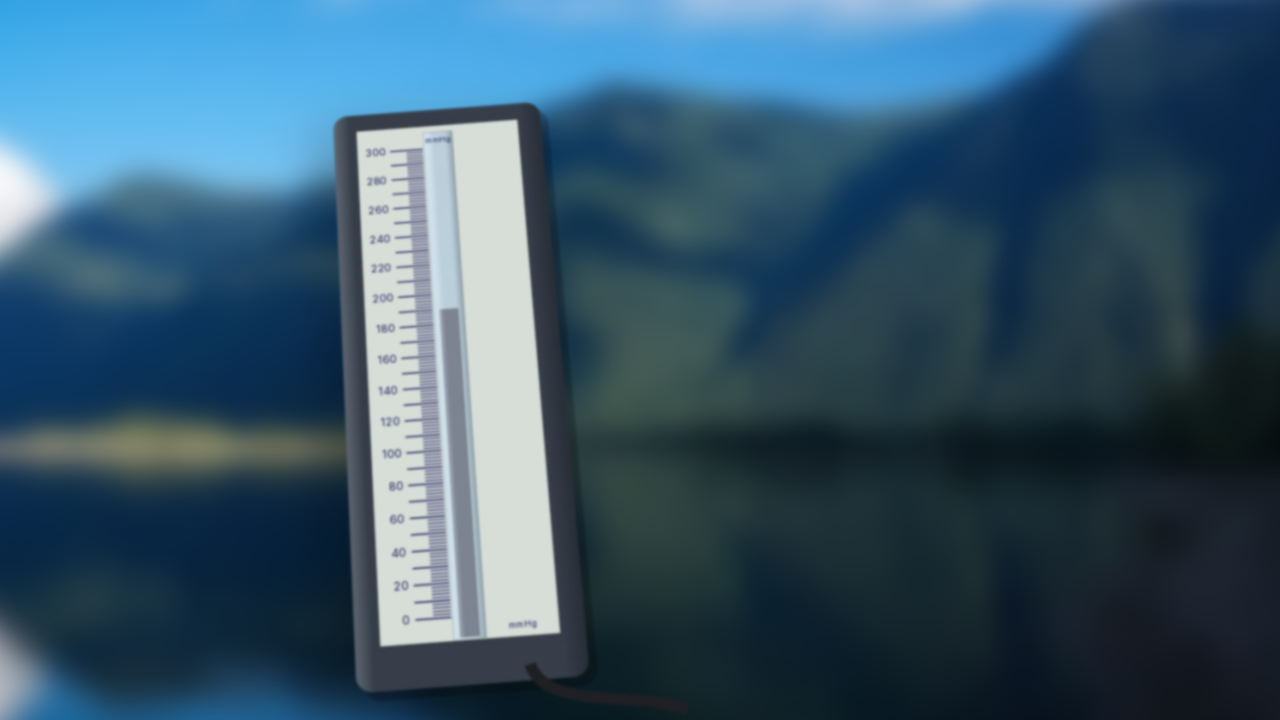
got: {"value": 190, "unit": "mmHg"}
